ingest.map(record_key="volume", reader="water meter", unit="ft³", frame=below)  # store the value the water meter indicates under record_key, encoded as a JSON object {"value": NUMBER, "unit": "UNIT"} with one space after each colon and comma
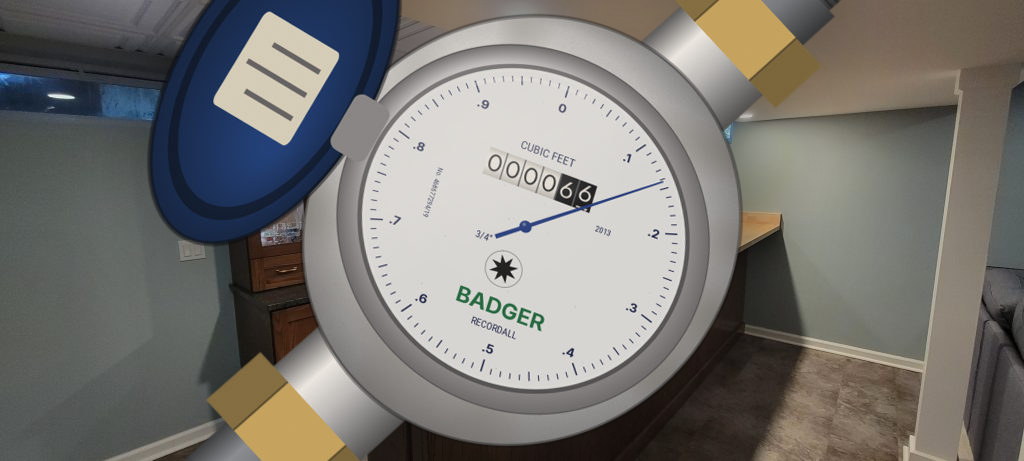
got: {"value": 66.14, "unit": "ft³"}
